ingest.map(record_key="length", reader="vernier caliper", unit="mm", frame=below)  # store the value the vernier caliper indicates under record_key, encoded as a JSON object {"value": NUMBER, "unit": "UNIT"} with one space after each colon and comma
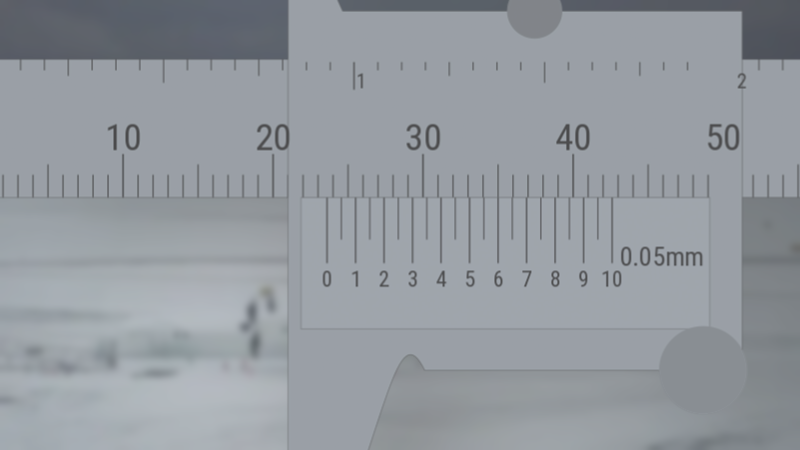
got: {"value": 23.6, "unit": "mm"}
